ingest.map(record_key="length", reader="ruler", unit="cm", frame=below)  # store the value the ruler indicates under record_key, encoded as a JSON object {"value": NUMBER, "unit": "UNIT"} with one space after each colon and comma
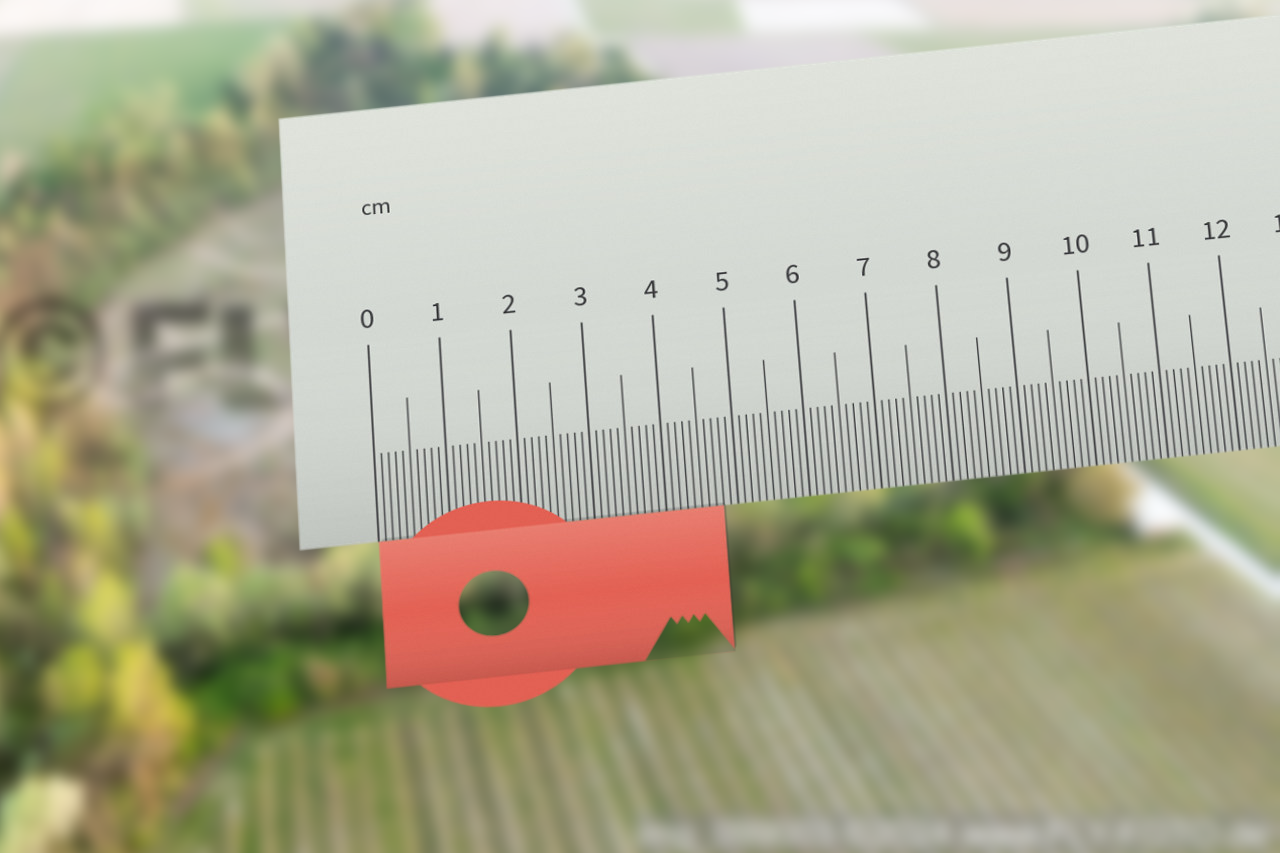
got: {"value": 4.8, "unit": "cm"}
